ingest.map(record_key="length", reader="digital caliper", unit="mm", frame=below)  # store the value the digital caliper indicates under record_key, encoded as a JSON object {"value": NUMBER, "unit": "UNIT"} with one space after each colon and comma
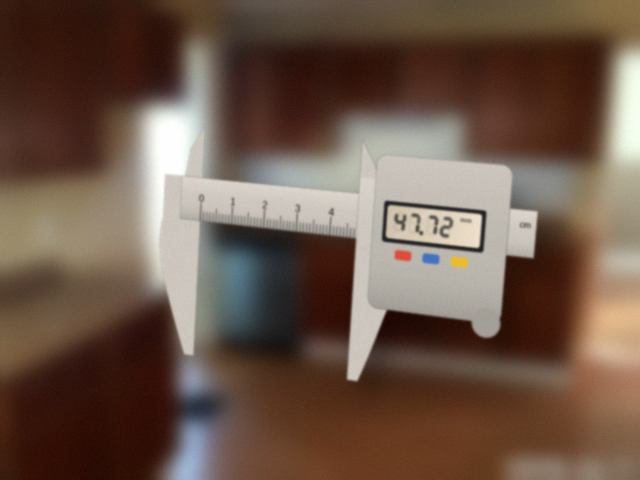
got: {"value": 47.72, "unit": "mm"}
